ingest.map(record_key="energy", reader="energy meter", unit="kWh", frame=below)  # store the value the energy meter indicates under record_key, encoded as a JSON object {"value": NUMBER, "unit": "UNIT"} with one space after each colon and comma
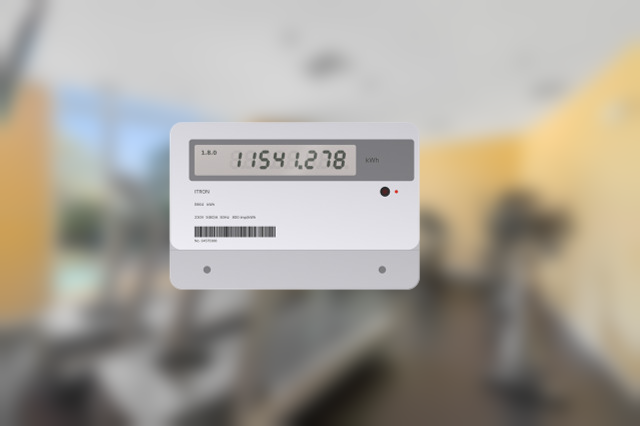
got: {"value": 11541.278, "unit": "kWh"}
